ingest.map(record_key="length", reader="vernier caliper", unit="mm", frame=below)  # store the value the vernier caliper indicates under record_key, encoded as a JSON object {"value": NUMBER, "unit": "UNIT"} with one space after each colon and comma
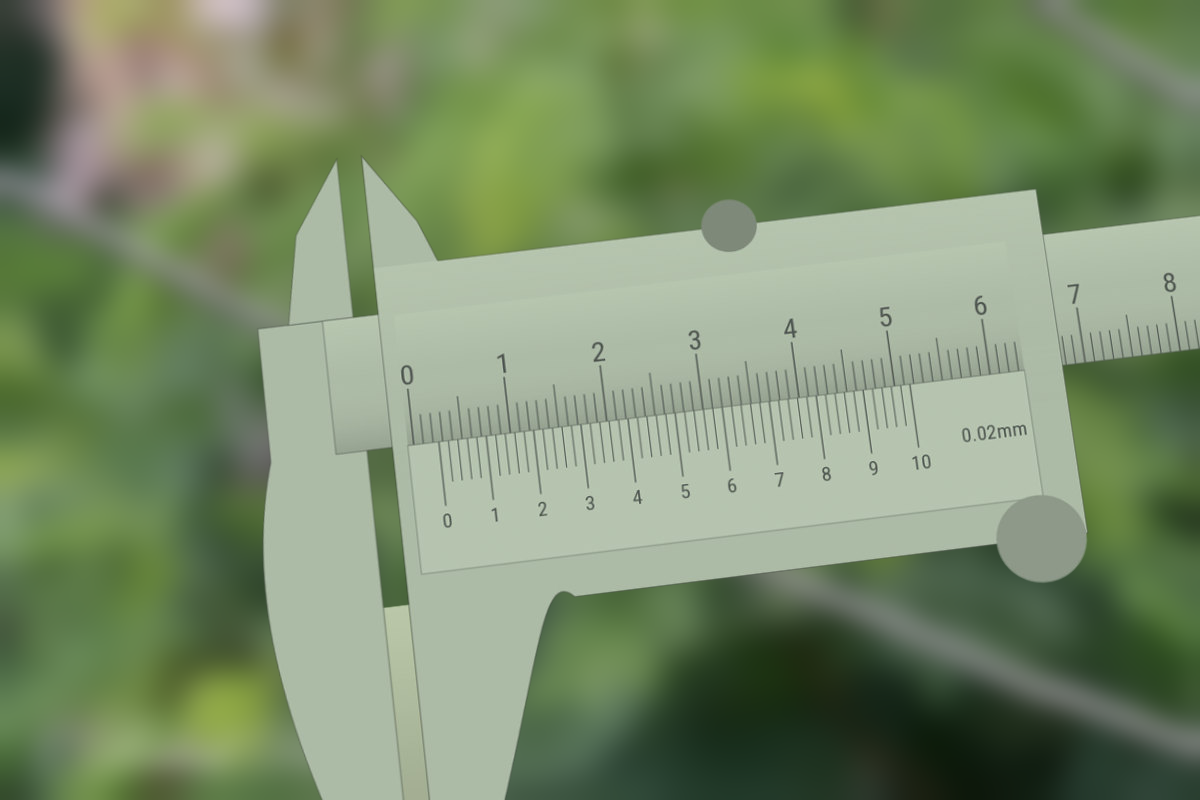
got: {"value": 2.6, "unit": "mm"}
